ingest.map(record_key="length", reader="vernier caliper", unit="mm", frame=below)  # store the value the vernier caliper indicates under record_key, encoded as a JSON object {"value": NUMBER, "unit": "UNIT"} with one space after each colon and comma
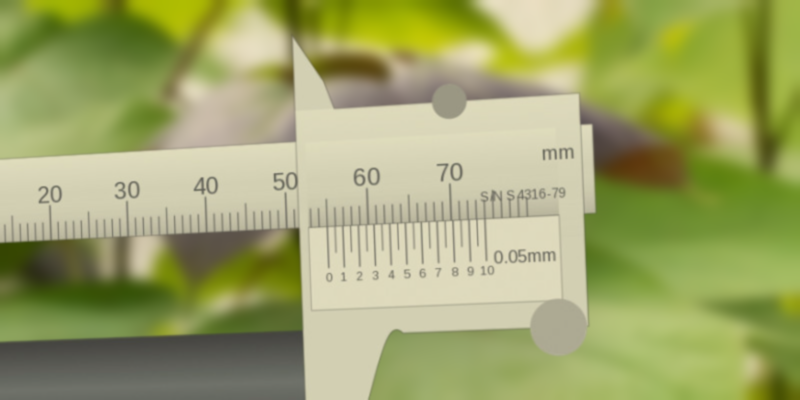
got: {"value": 55.0, "unit": "mm"}
